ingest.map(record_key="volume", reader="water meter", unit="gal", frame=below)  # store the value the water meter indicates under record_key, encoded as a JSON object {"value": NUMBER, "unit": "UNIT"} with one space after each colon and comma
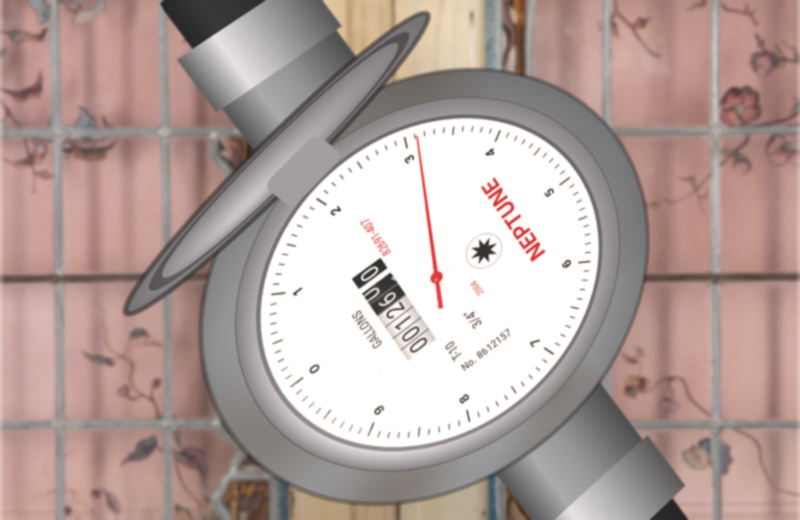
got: {"value": 12603.1, "unit": "gal"}
